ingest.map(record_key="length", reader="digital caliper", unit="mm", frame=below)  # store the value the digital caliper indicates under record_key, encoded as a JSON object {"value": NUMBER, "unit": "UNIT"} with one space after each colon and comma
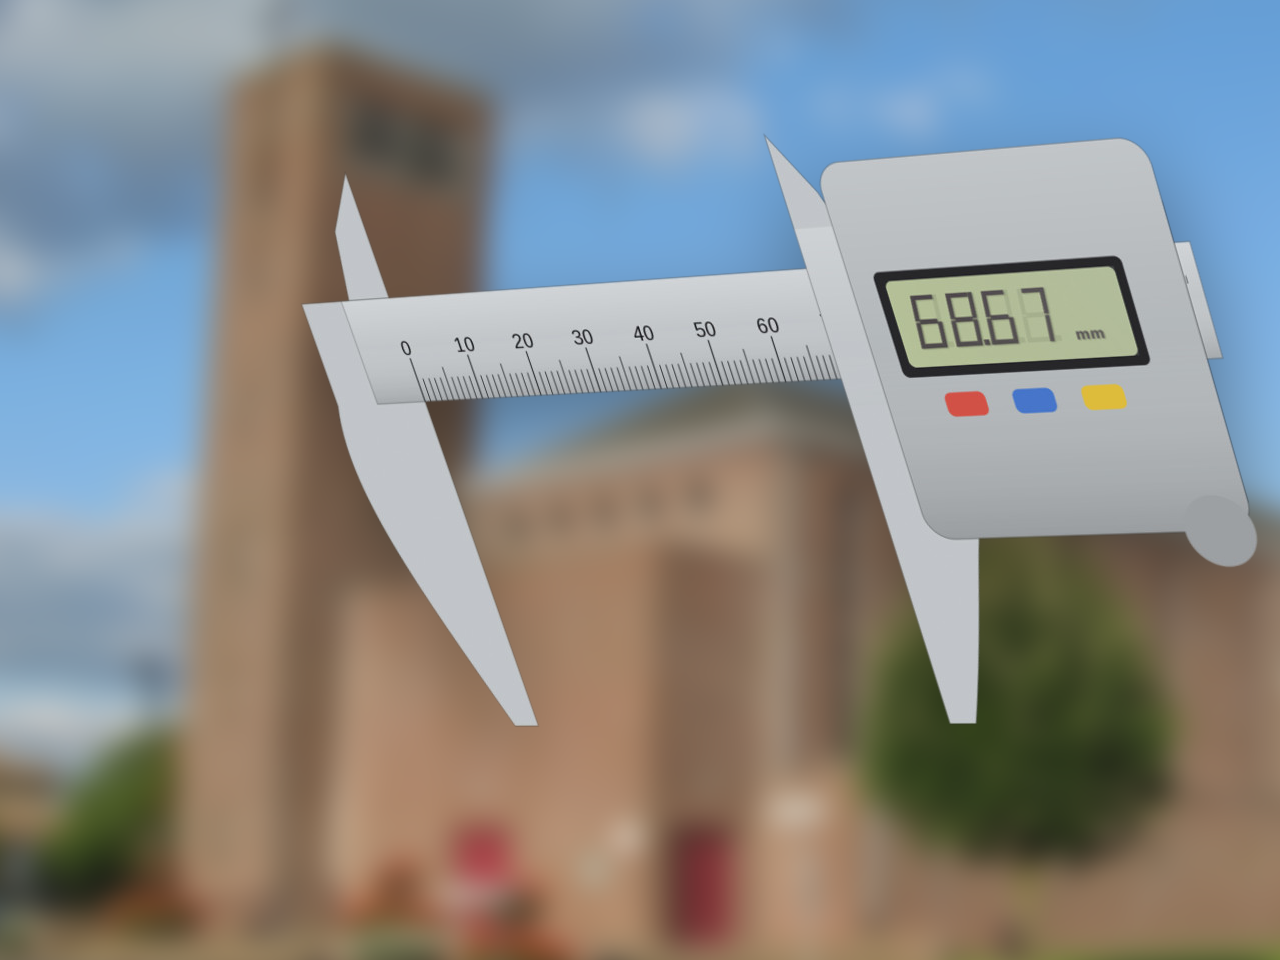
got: {"value": 68.67, "unit": "mm"}
